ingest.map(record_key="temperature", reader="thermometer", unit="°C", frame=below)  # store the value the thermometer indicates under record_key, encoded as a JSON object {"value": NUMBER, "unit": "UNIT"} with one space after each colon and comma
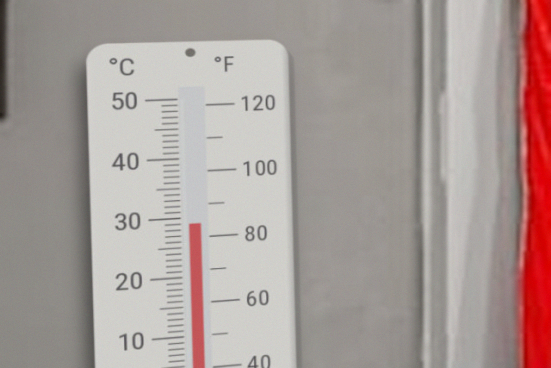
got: {"value": 29, "unit": "°C"}
